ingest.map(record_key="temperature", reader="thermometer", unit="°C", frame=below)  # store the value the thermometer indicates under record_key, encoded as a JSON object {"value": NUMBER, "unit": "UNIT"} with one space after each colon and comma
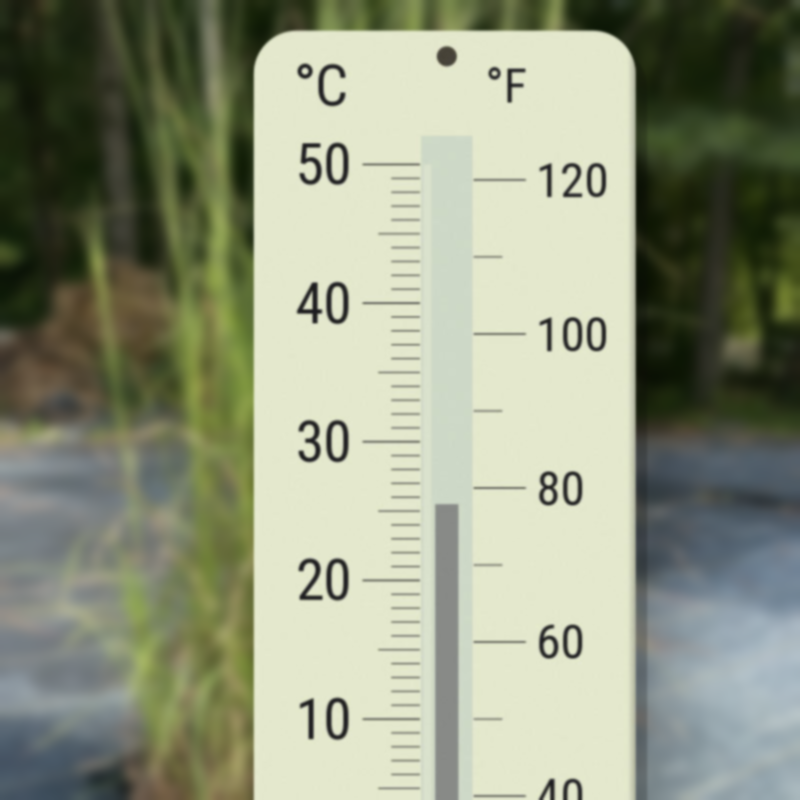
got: {"value": 25.5, "unit": "°C"}
